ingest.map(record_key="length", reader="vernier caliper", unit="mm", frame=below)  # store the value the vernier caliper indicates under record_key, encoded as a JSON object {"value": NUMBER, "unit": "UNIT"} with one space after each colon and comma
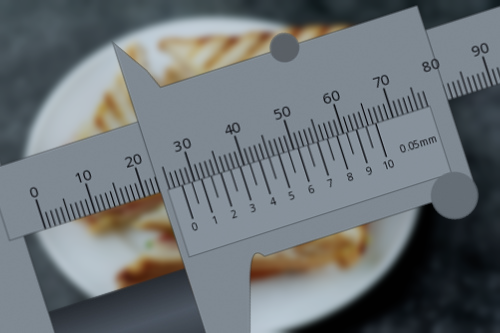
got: {"value": 27.5, "unit": "mm"}
